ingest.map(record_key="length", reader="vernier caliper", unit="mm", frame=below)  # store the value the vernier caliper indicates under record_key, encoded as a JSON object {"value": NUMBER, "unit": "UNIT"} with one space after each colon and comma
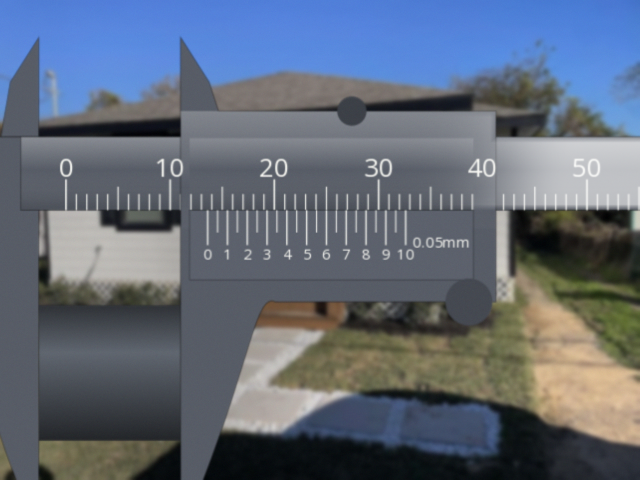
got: {"value": 13.6, "unit": "mm"}
